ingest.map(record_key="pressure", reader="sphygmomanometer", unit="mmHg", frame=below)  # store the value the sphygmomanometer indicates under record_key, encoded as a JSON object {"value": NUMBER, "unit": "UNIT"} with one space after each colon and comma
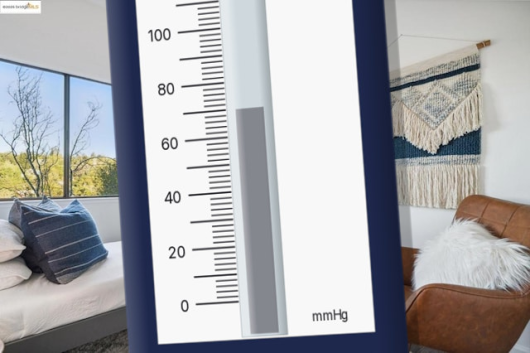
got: {"value": 70, "unit": "mmHg"}
